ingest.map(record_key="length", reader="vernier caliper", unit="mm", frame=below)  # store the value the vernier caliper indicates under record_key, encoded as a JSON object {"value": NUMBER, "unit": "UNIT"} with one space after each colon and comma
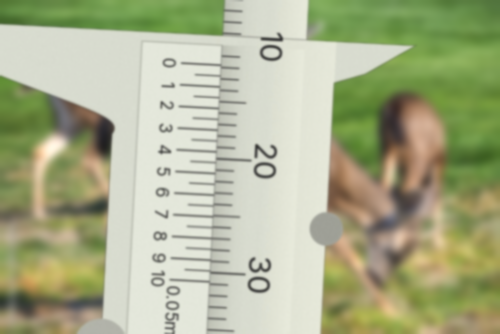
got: {"value": 11.8, "unit": "mm"}
